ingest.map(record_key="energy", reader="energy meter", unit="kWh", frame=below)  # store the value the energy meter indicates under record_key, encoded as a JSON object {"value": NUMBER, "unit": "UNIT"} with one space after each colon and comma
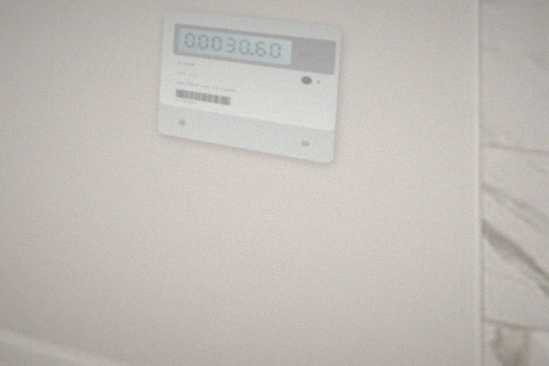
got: {"value": 30.60, "unit": "kWh"}
